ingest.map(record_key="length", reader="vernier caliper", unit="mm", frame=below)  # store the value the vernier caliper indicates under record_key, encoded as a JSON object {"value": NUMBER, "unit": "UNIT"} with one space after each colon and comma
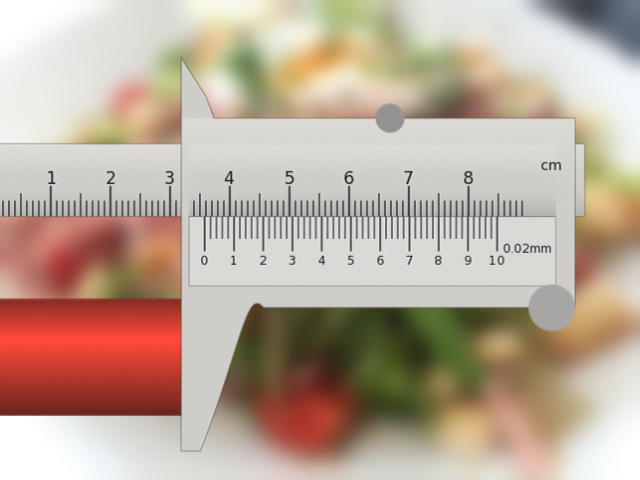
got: {"value": 35.8, "unit": "mm"}
